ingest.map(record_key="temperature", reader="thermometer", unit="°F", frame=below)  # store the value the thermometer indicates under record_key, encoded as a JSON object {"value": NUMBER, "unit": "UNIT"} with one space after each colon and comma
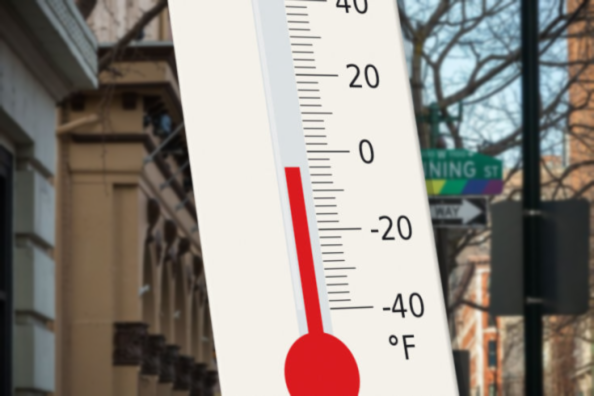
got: {"value": -4, "unit": "°F"}
